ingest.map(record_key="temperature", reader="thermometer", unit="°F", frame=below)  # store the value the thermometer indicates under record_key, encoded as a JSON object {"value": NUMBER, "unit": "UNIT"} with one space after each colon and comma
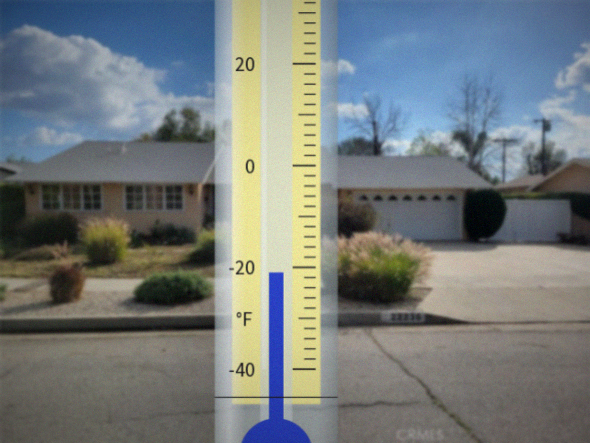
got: {"value": -21, "unit": "°F"}
